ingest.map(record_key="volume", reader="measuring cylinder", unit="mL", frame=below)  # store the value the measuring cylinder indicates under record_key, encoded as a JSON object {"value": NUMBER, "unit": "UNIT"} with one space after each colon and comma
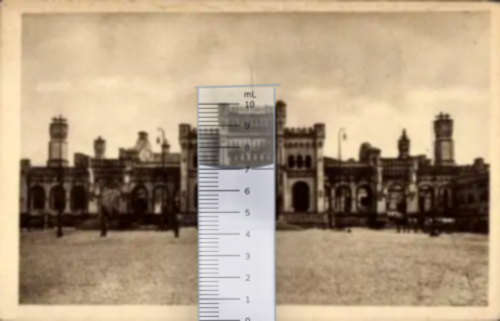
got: {"value": 7, "unit": "mL"}
